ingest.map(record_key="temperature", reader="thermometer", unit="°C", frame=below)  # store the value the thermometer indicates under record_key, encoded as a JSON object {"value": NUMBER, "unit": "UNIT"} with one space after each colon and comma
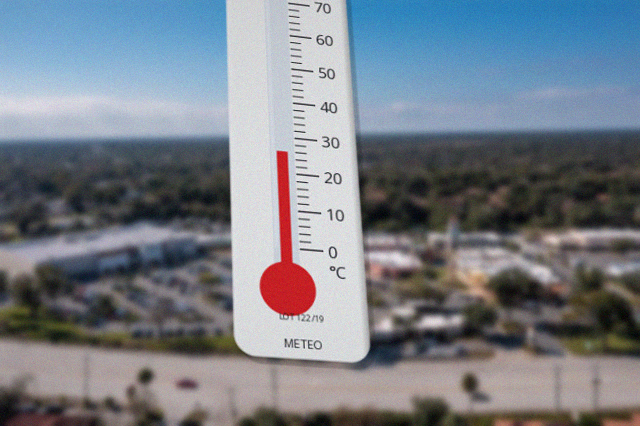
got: {"value": 26, "unit": "°C"}
